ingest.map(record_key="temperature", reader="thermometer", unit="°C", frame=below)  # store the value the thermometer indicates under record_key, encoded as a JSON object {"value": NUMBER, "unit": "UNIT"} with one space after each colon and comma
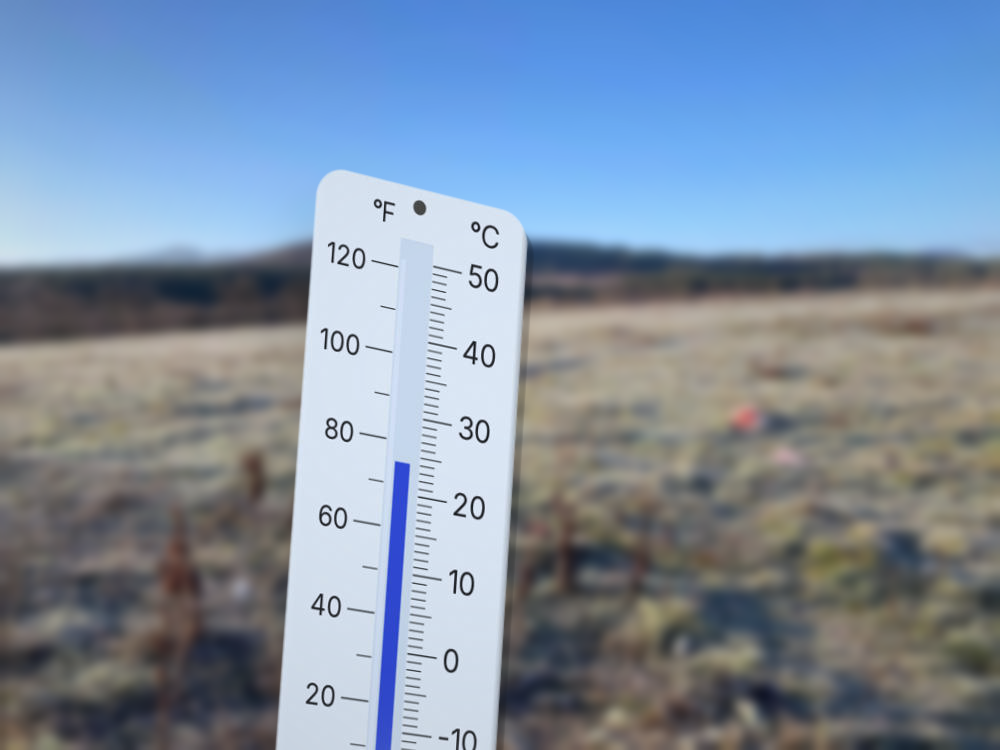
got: {"value": 24, "unit": "°C"}
